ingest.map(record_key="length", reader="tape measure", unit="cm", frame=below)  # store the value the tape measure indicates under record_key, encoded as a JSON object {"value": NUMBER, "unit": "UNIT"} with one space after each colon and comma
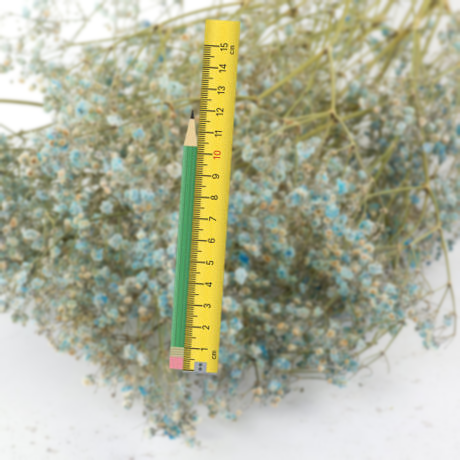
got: {"value": 12, "unit": "cm"}
